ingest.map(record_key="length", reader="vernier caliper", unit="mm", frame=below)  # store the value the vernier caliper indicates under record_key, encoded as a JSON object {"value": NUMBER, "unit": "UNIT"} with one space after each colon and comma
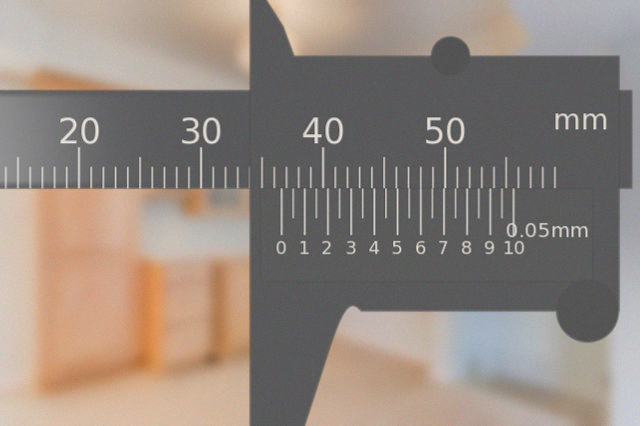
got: {"value": 36.6, "unit": "mm"}
